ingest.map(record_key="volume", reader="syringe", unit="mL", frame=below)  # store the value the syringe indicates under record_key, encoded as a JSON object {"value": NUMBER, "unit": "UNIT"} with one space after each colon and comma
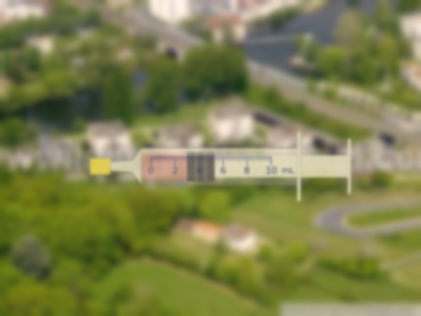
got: {"value": 3, "unit": "mL"}
